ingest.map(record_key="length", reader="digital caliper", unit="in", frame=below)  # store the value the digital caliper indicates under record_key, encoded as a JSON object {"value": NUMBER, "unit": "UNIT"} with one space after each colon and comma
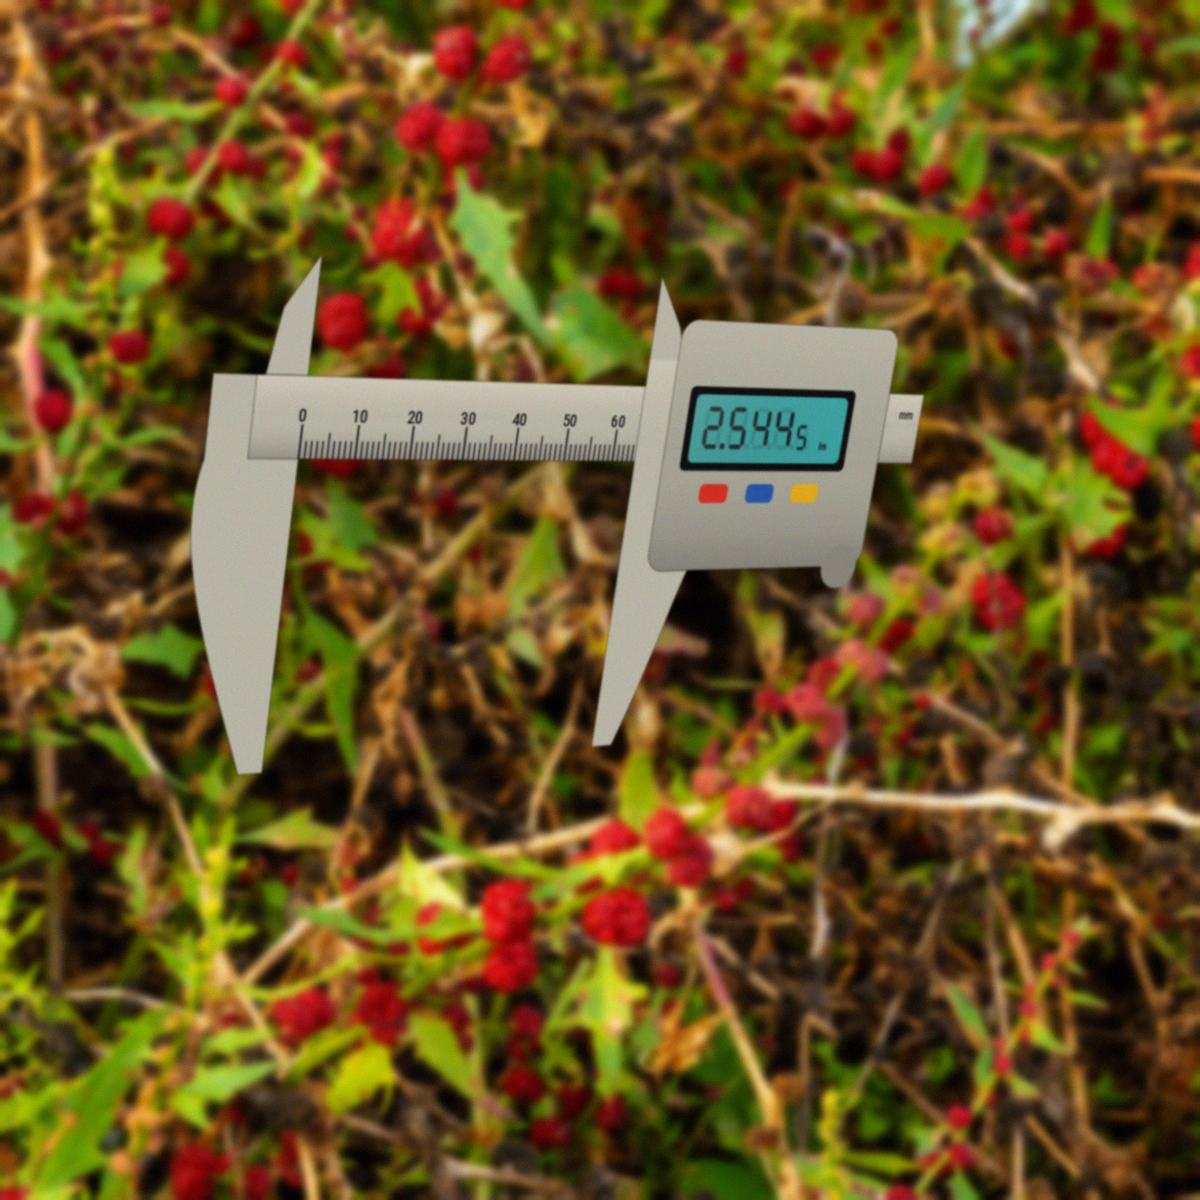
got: {"value": 2.5445, "unit": "in"}
